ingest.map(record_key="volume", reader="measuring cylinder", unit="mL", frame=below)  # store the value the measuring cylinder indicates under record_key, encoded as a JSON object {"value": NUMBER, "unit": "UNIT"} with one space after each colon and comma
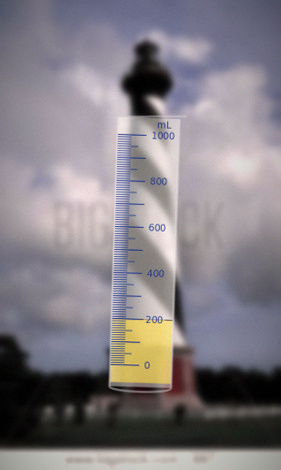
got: {"value": 200, "unit": "mL"}
